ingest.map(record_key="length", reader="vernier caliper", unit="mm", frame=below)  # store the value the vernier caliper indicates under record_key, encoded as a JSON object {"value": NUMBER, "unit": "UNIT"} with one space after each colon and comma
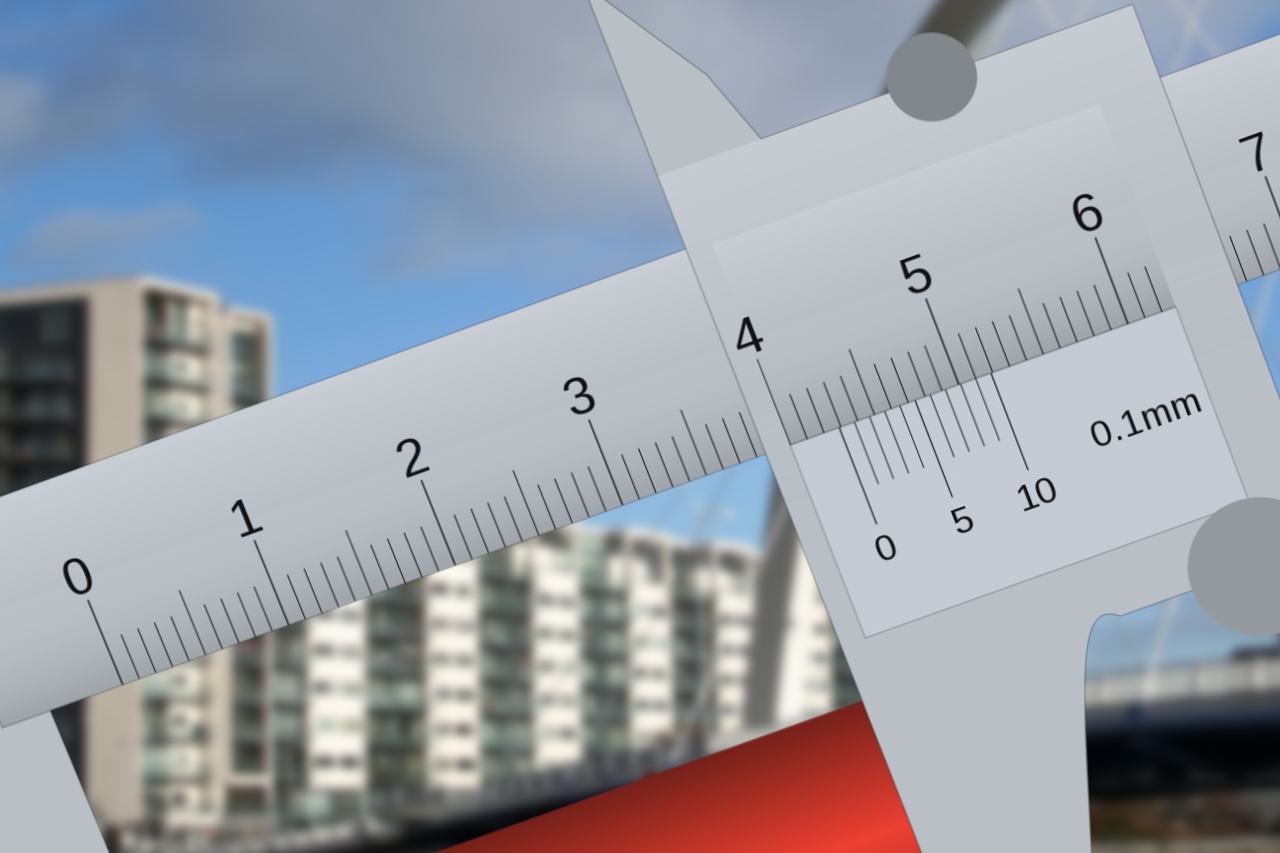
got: {"value": 42.9, "unit": "mm"}
